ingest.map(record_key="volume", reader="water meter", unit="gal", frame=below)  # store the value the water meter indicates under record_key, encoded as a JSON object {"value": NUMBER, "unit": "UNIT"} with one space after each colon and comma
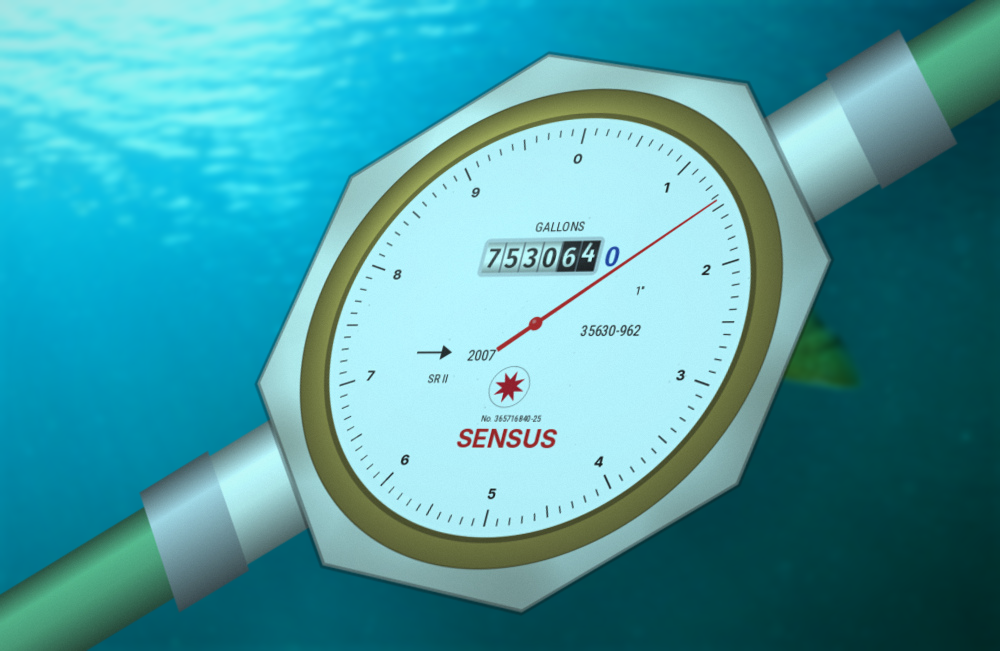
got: {"value": 7530641.4, "unit": "gal"}
